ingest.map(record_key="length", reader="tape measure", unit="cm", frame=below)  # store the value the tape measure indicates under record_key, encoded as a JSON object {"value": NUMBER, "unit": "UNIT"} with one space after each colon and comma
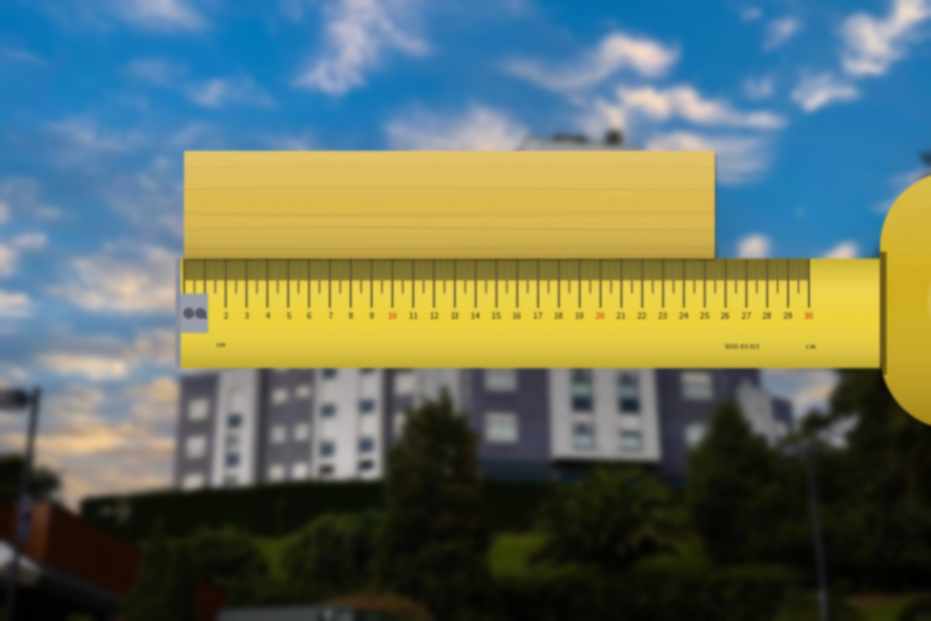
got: {"value": 25.5, "unit": "cm"}
